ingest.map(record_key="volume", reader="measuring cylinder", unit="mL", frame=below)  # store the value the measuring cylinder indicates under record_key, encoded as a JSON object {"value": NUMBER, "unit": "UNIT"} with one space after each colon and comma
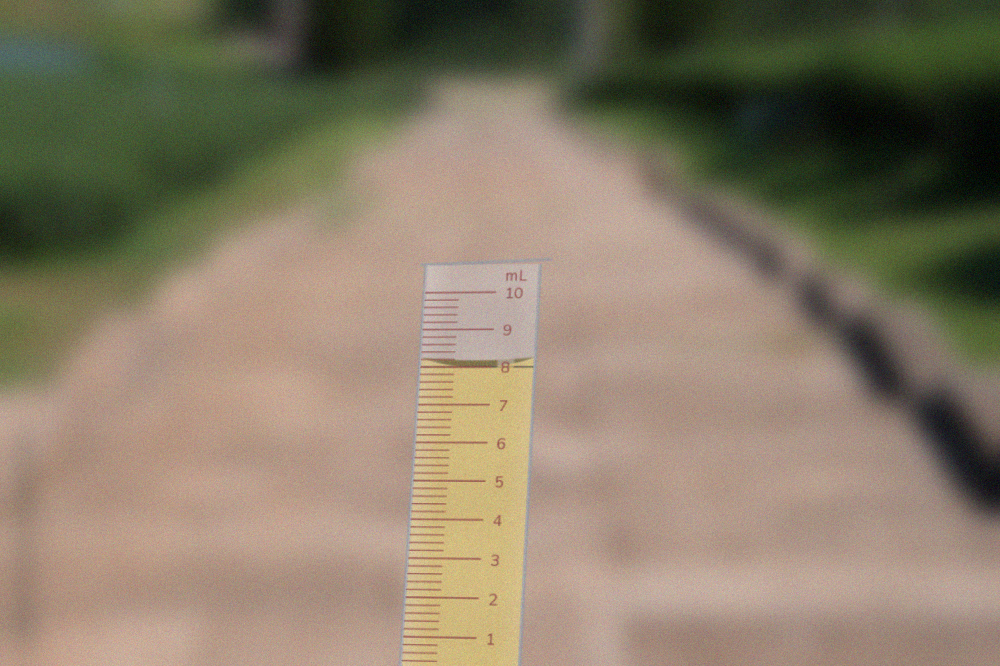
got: {"value": 8, "unit": "mL"}
